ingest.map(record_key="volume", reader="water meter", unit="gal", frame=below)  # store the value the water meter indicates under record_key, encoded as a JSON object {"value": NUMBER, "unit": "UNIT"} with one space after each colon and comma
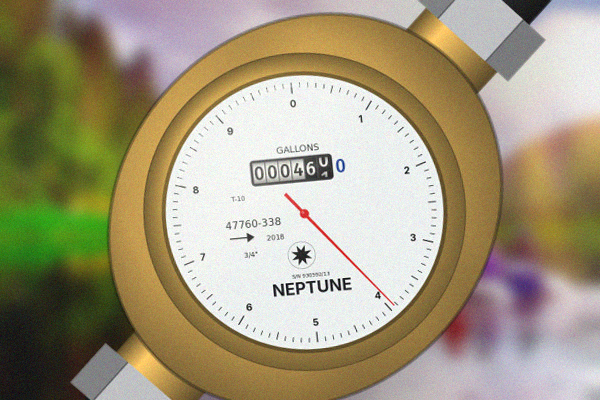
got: {"value": 4603.9, "unit": "gal"}
